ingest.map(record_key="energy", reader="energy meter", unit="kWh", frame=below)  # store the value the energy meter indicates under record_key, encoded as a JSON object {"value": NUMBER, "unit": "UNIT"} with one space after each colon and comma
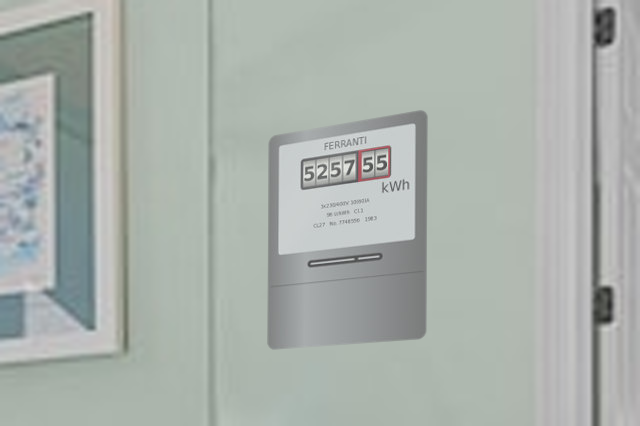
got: {"value": 5257.55, "unit": "kWh"}
